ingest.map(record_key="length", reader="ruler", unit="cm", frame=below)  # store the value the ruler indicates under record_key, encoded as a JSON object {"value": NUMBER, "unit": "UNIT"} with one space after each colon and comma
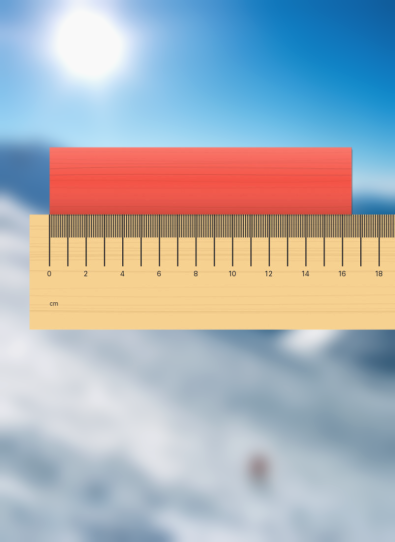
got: {"value": 16.5, "unit": "cm"}
